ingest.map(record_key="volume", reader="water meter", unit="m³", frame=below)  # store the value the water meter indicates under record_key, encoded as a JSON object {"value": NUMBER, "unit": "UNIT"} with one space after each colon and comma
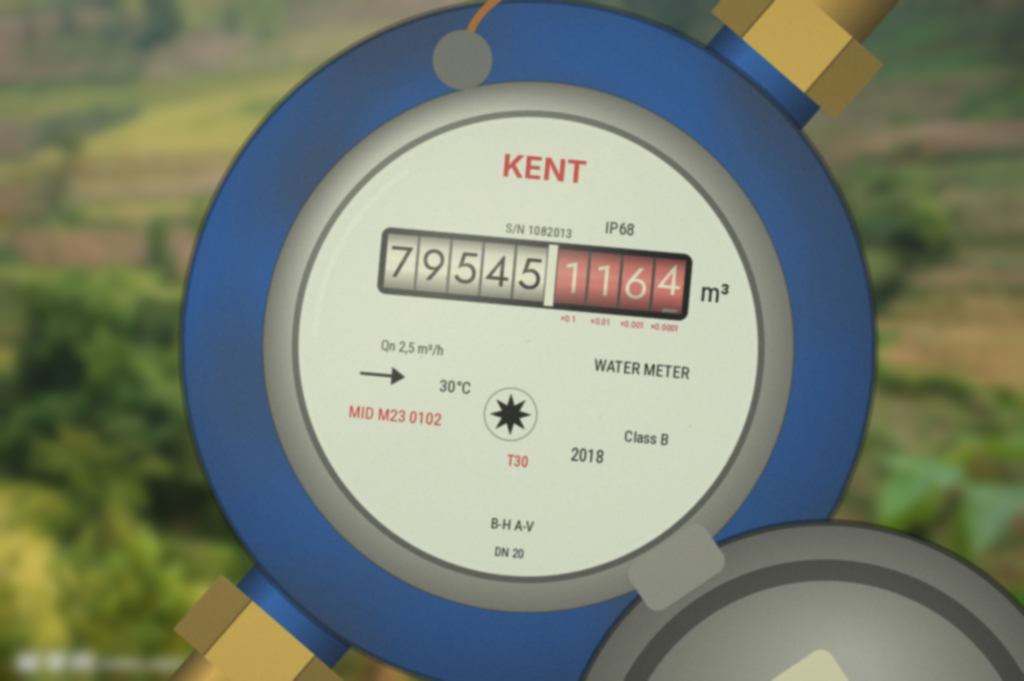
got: {"value": 79545.1164, "unit": "m³"}
